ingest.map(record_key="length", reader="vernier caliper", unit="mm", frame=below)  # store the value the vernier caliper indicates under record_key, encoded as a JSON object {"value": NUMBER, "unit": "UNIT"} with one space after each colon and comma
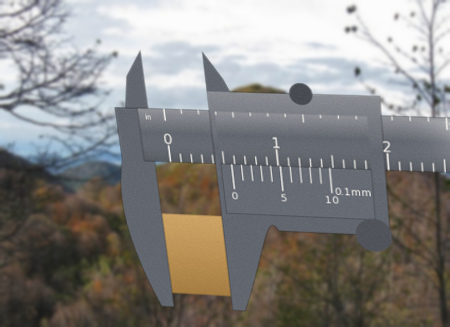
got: {"value": 5.7, "unit": "mm"}
